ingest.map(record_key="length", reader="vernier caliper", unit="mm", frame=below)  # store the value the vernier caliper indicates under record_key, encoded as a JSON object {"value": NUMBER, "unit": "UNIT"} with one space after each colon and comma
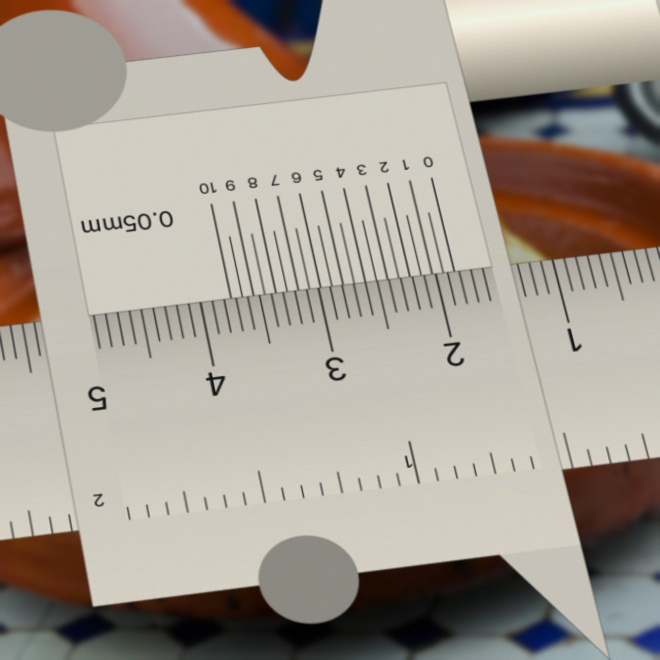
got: {"value": 18.4, "unit": "mm"}
